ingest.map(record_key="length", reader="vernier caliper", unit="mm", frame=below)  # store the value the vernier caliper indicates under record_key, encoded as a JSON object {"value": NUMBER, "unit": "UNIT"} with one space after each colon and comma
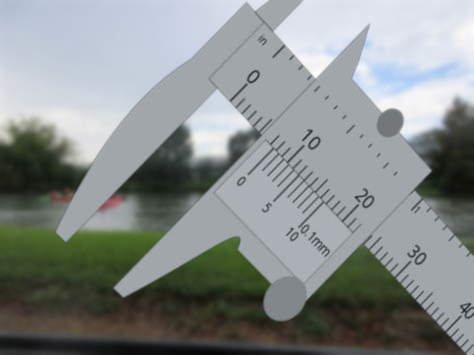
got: {"value": 7.6, "unit": "mm"}
